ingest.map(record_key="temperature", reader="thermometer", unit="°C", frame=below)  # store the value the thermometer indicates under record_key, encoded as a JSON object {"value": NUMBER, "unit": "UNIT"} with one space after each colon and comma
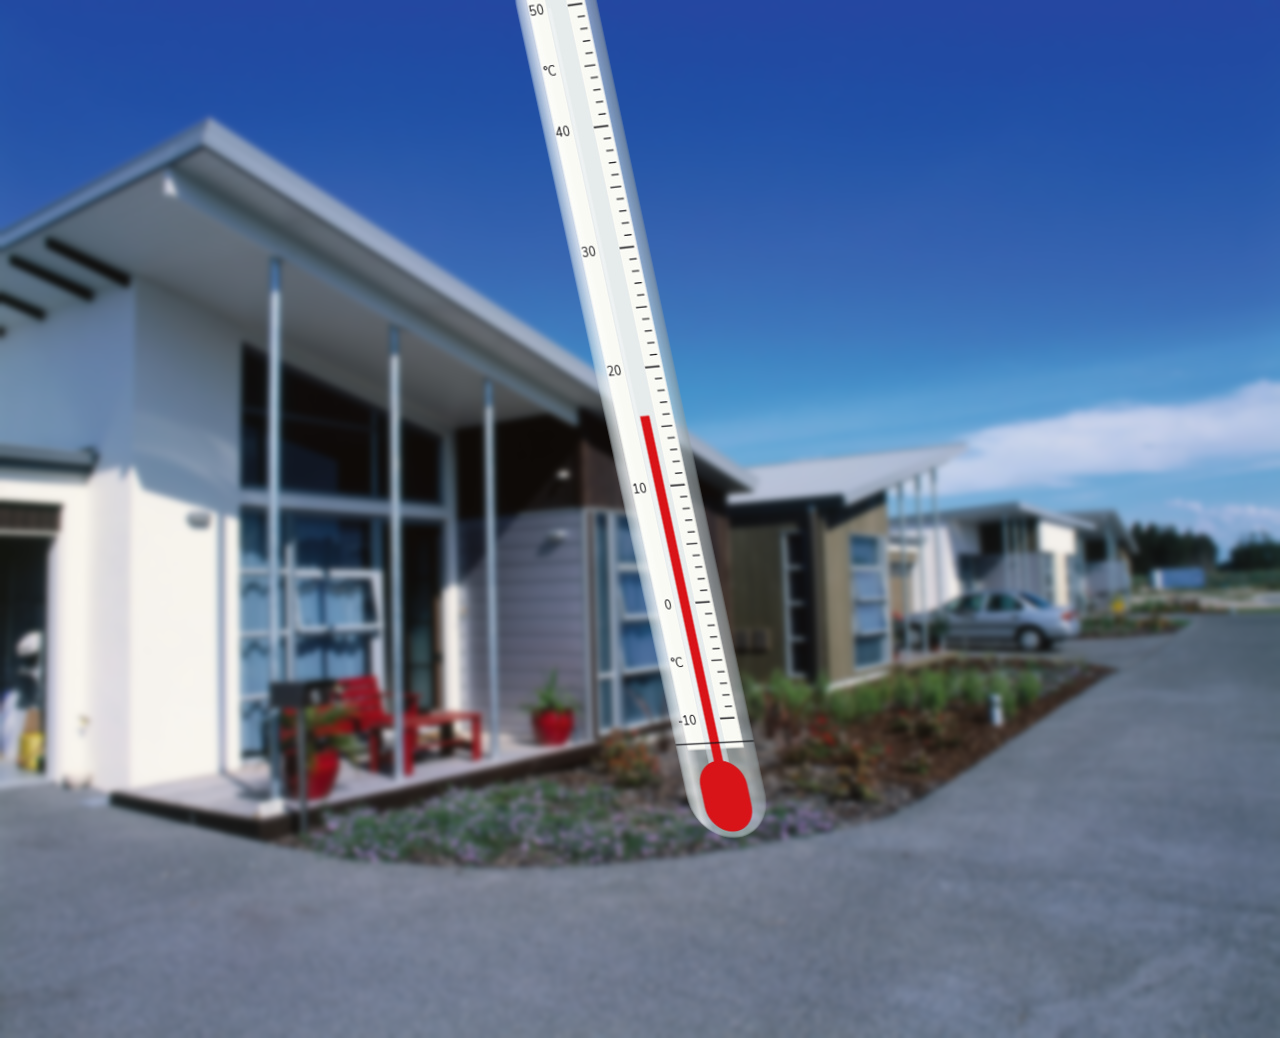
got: {"value": 16, "unit": "°C"}
